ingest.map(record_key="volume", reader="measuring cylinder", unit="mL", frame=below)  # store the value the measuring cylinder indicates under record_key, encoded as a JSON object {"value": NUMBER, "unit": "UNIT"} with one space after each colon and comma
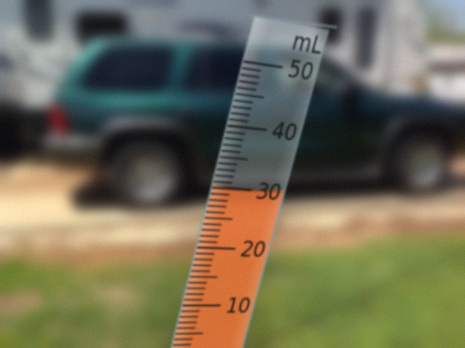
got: {"value": 30, "unit": "mL"}
